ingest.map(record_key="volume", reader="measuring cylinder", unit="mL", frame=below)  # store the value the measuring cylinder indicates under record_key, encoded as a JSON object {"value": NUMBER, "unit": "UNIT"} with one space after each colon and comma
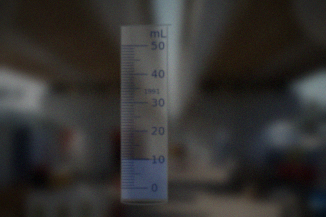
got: {"value": 10, "unit": "mL"}
